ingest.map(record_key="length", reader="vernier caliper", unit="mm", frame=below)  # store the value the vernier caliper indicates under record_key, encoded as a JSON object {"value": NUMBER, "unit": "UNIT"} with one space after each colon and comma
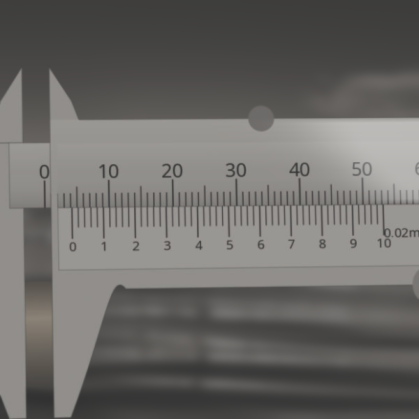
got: {"value": 4.2, "unit": "mm"}
